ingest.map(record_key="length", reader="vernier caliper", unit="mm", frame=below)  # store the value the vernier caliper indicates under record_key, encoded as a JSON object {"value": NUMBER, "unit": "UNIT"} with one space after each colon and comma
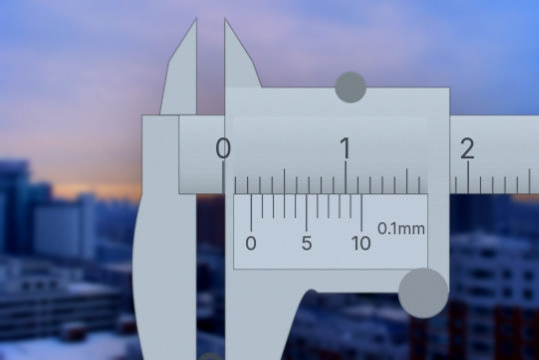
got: {"value": 2.3, "unit": "mm"}
